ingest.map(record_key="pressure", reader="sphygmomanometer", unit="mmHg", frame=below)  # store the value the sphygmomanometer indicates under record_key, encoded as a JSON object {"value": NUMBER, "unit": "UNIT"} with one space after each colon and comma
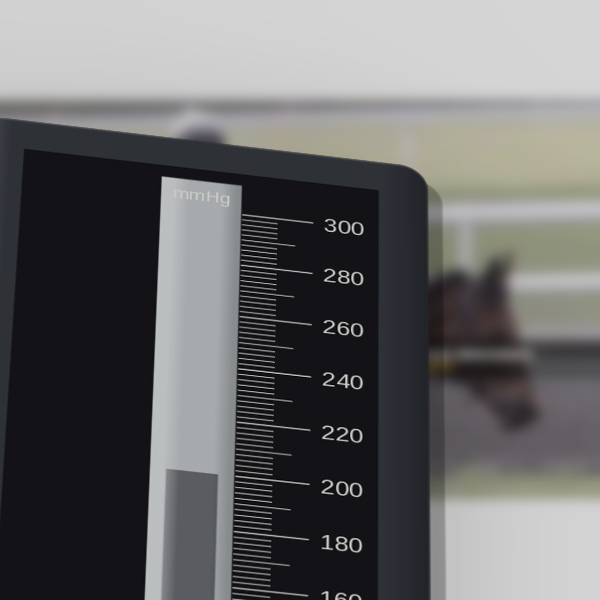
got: {"value": 200, "unit": "mmHg"}
